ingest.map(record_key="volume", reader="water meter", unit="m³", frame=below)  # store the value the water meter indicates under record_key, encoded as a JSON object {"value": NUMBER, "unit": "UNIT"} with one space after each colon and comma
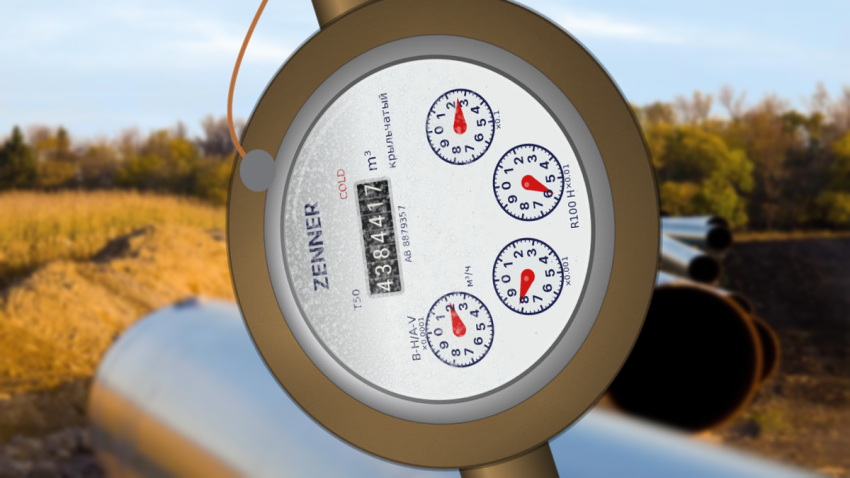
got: {"value": 4384417.2582, "unit": "m³"}
